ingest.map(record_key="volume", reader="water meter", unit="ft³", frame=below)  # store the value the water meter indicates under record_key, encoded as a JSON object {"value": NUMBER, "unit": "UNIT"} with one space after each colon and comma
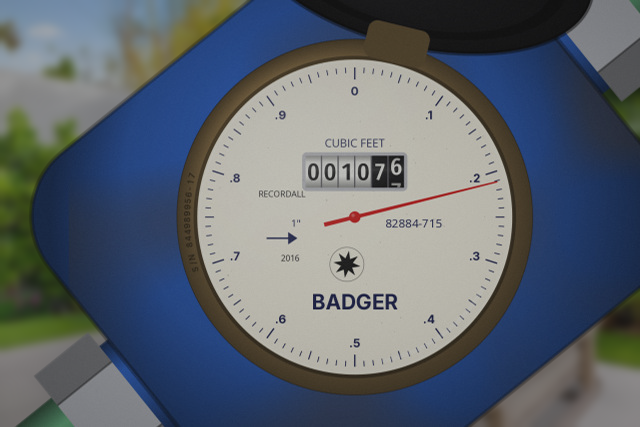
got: {"value": 1076.21, "unit": "ft³"}
